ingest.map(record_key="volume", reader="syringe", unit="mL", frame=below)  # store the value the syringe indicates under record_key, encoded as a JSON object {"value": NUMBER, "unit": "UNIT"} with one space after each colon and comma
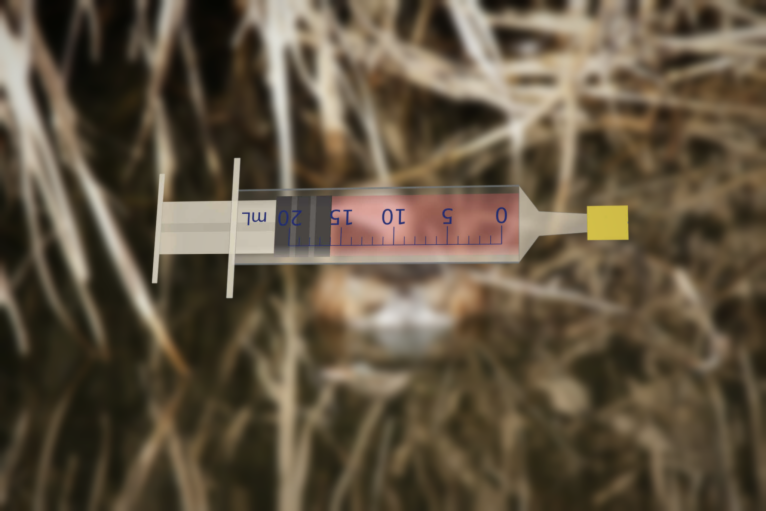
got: {"value": 16, "unit": "mL"}
